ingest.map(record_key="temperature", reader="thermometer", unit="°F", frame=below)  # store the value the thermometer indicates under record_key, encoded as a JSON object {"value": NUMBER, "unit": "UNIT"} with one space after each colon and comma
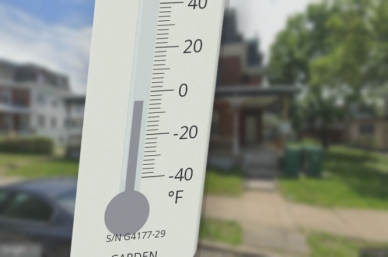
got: {"value": -4, "unit": "°F"}
